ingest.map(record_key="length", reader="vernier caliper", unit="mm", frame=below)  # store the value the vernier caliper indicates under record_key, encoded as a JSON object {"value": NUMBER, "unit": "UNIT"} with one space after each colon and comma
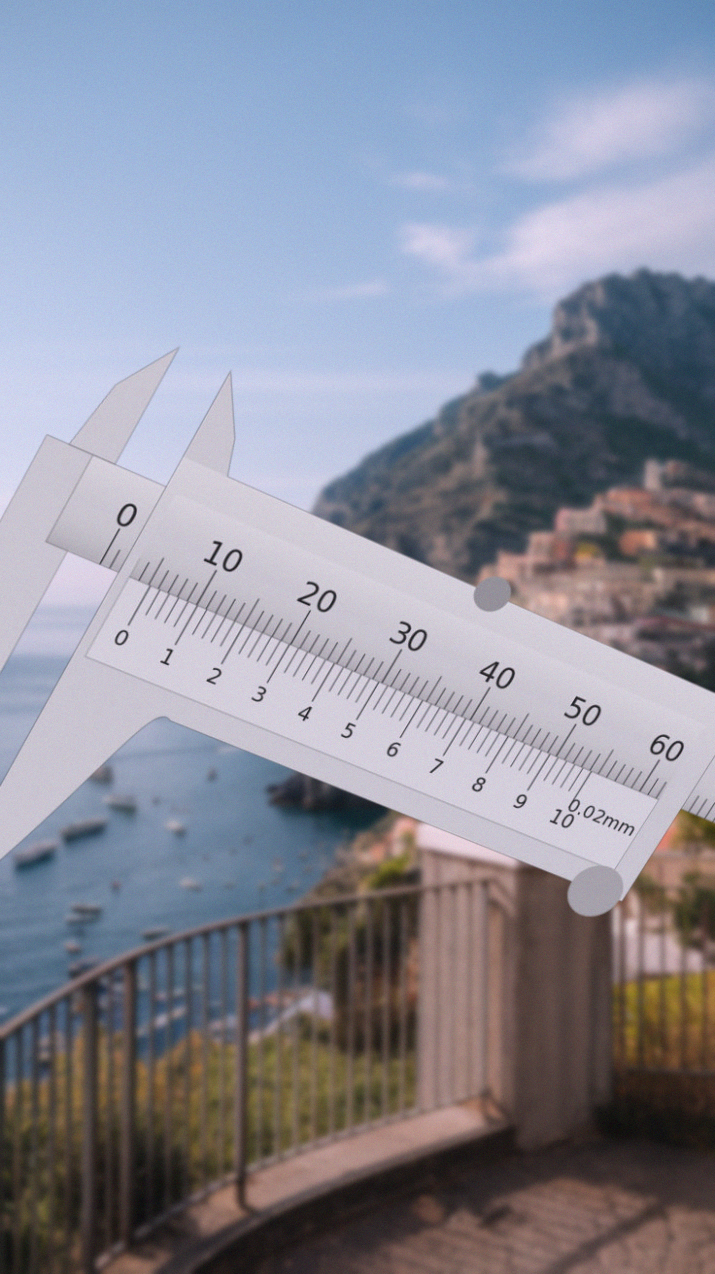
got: {"value": 5.2, "unit": "mm"}
